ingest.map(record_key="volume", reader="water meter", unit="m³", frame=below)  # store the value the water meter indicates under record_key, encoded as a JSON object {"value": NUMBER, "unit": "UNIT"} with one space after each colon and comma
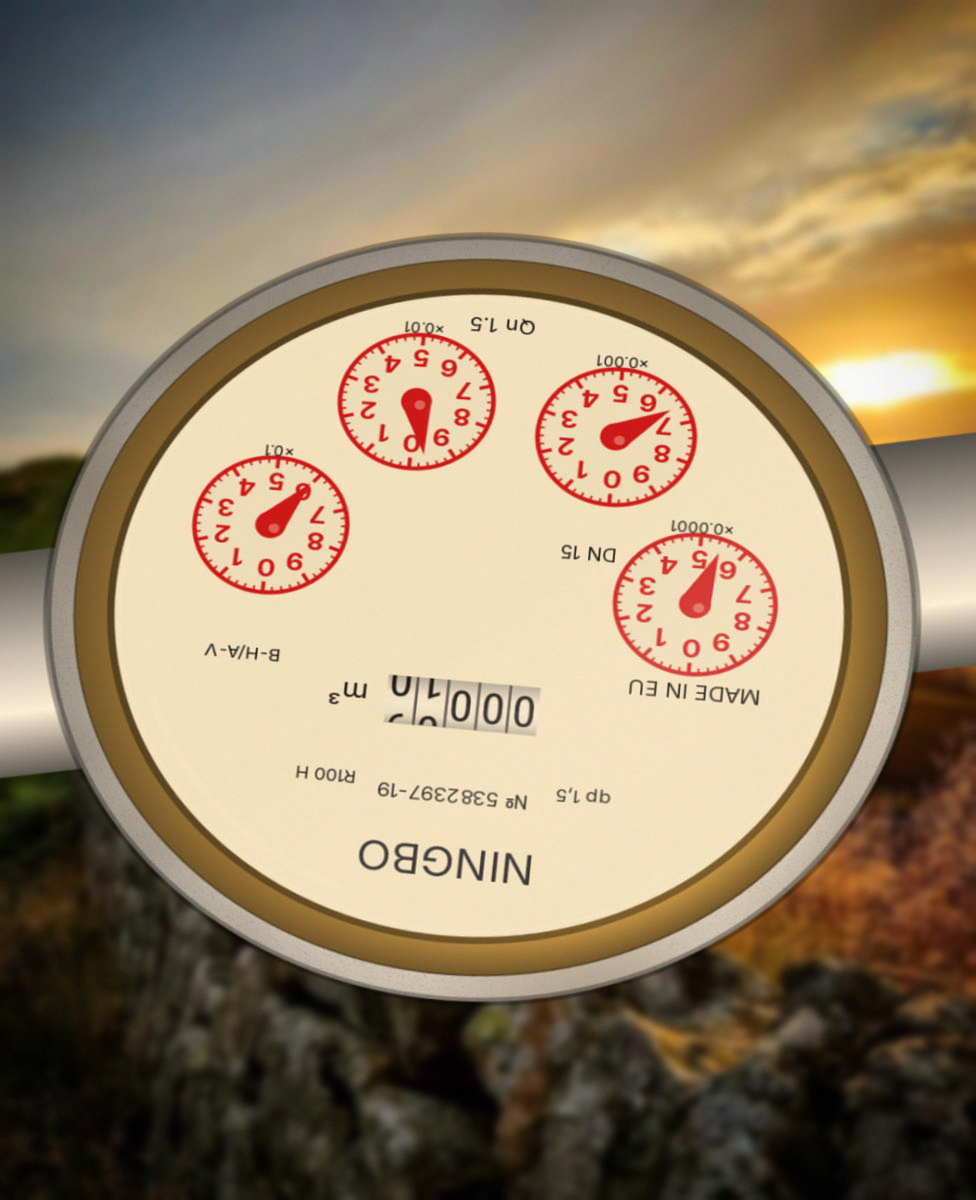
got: {"value": 9.5965, "unit": "m³"}
